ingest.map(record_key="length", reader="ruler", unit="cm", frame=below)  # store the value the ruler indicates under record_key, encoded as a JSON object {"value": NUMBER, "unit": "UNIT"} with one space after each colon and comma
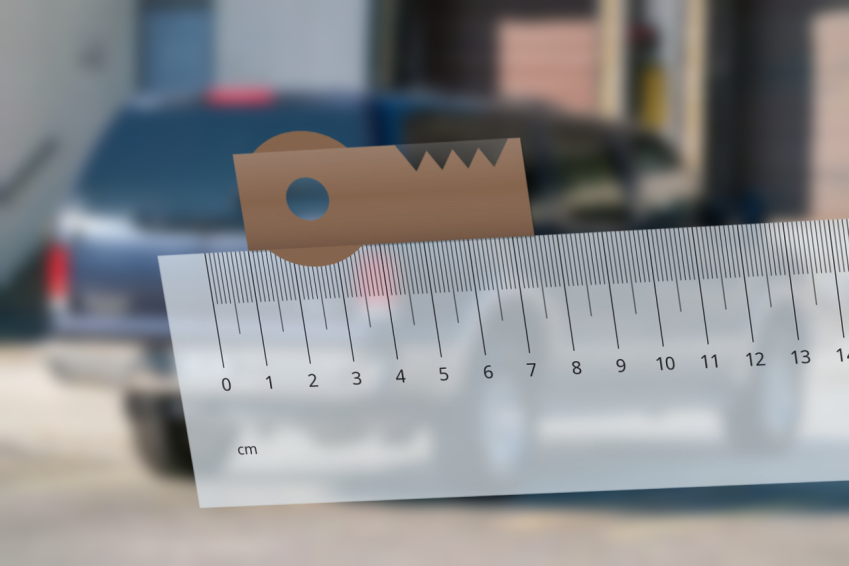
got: {"value": 6.5, "unit": "cm"}
